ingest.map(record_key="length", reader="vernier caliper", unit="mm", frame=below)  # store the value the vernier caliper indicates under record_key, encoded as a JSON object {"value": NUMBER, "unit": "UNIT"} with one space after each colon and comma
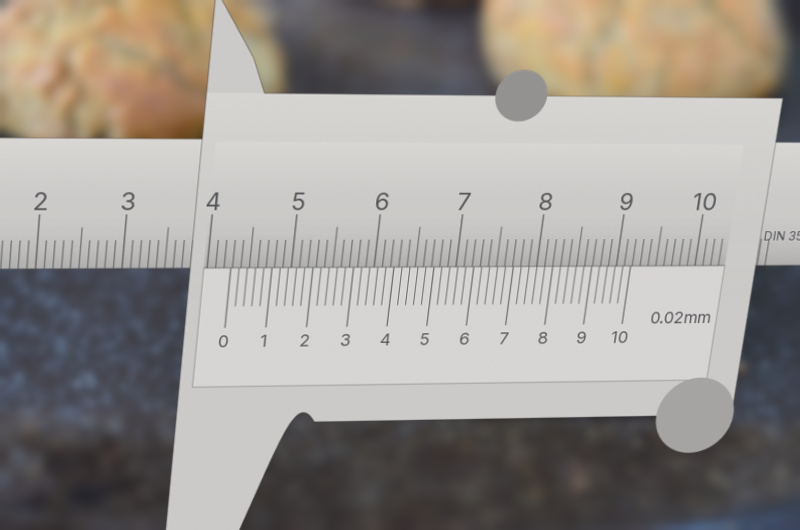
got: {"value": 42.8, "unit": "mm"}
